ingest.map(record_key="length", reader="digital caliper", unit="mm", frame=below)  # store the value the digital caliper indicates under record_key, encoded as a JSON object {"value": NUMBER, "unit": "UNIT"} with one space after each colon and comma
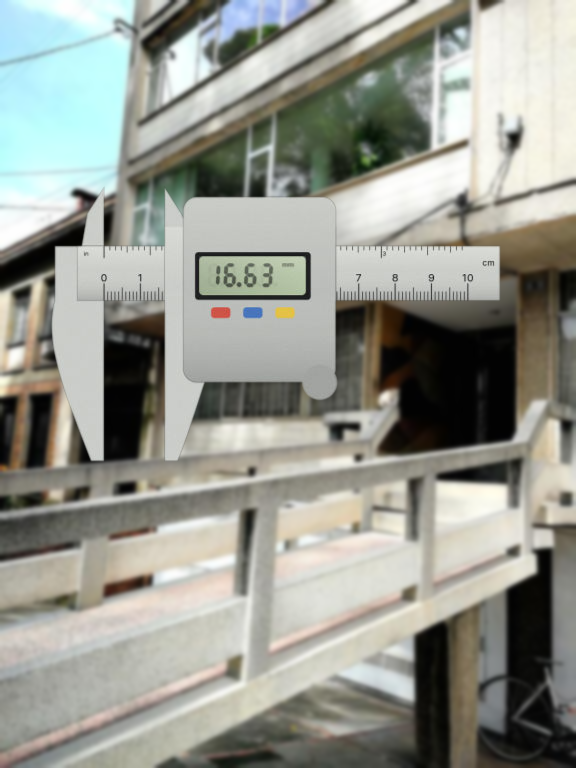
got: {"value": 16.63, "unit": "mm"}
